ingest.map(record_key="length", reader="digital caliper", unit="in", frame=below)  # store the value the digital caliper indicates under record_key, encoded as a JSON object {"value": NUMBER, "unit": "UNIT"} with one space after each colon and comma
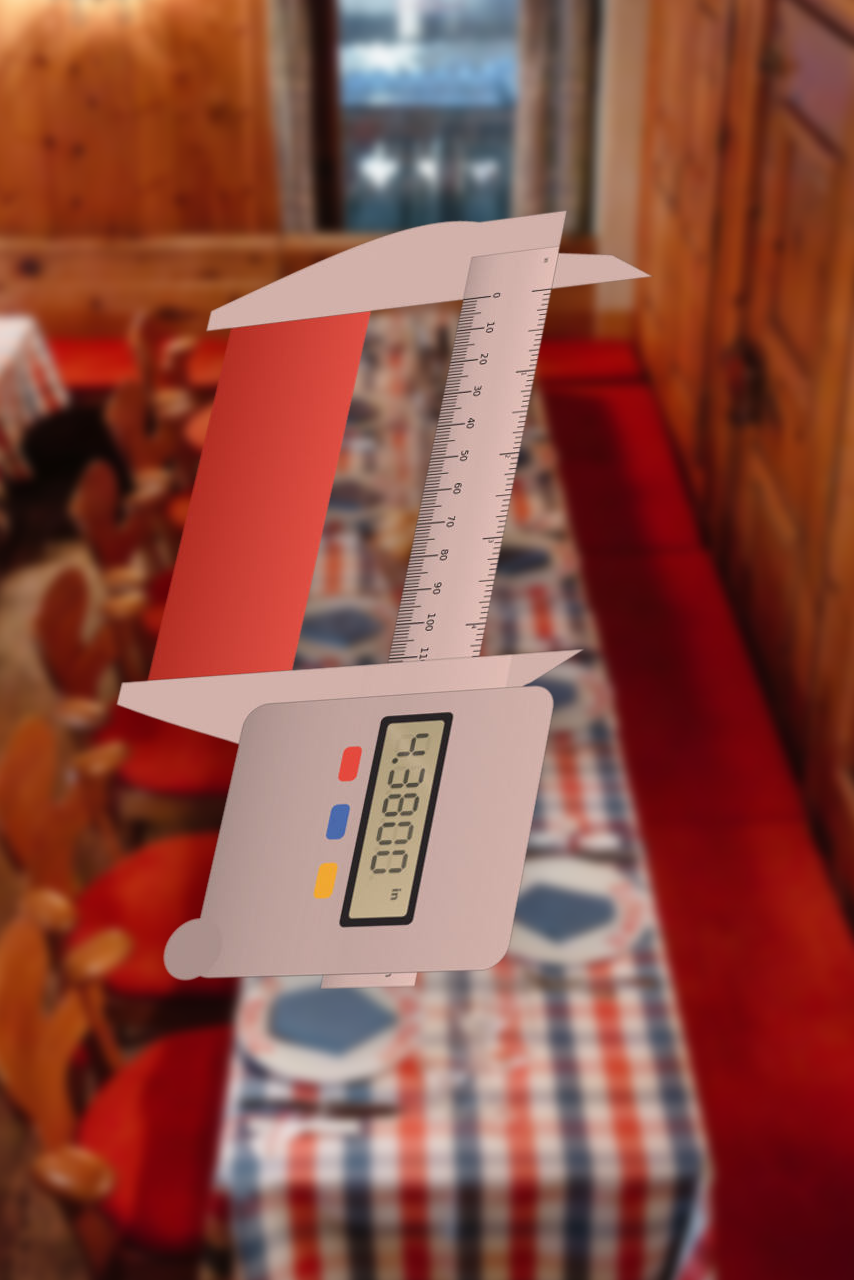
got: {"value": 4.3800, "unit": "in"}
